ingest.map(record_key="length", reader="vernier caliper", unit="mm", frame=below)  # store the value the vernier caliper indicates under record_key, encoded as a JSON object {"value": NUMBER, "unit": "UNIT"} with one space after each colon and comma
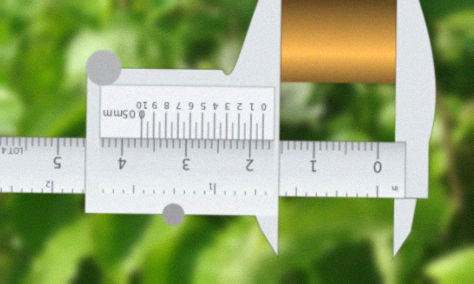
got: {"value": 18.0, "unit": "mm"}
